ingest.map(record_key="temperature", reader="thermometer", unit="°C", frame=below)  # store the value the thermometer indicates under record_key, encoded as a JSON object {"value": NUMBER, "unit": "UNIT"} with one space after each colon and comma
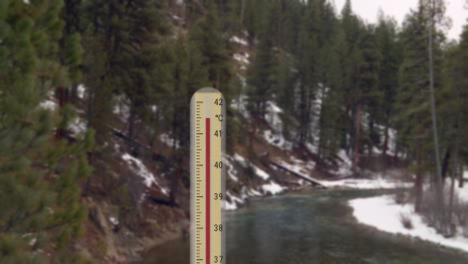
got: {"value": 41.5, "unit": "°C"}
